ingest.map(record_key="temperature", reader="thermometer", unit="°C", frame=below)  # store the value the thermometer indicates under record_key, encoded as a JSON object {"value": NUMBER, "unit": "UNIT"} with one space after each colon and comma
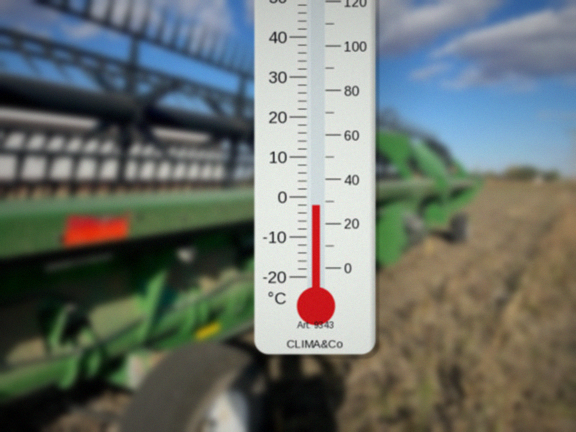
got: {"value": -2, "unit": "°C"}
